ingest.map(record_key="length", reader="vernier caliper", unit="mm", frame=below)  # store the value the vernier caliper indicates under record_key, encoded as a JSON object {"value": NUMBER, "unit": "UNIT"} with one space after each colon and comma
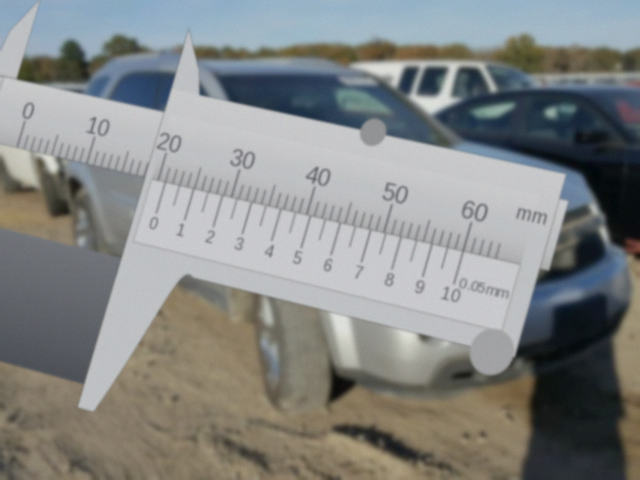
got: {"value": 21.0, "unit": "mm"}
